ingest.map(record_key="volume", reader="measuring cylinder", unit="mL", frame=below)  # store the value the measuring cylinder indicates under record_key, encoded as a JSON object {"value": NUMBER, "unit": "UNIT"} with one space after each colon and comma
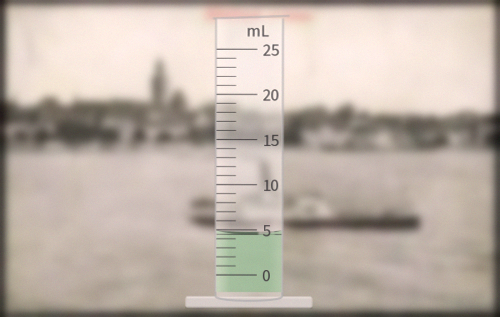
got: {"value": 4.5, "unit": "mL"}
